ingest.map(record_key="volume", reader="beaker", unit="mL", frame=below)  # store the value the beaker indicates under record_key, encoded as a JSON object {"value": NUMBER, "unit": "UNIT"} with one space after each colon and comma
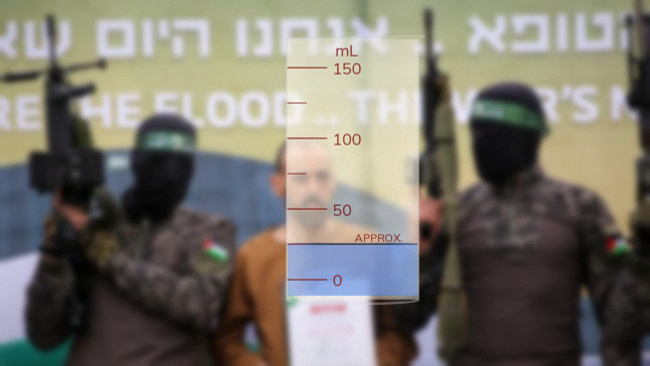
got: {"value": 25, "unit": "mL"}
